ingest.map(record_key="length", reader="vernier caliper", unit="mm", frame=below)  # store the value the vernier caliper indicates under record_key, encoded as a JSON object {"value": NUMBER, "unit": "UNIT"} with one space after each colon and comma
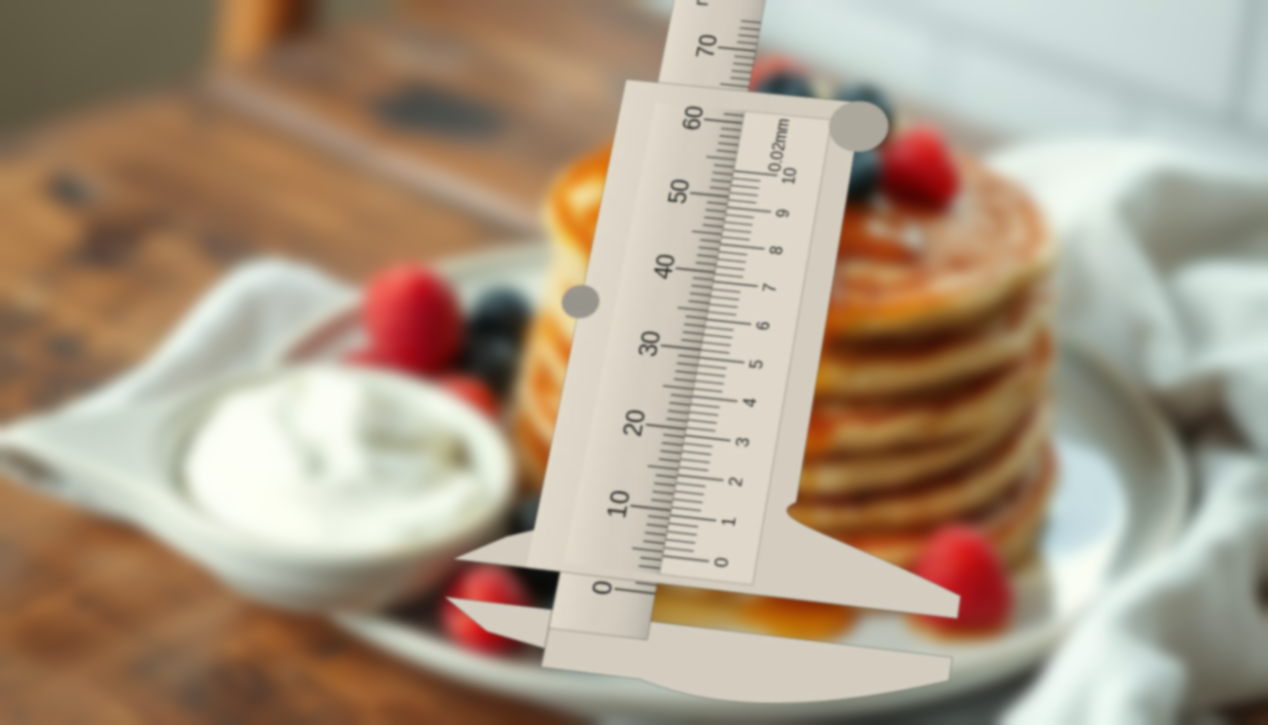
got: {"value": 4.5, "unit": "mm"}
